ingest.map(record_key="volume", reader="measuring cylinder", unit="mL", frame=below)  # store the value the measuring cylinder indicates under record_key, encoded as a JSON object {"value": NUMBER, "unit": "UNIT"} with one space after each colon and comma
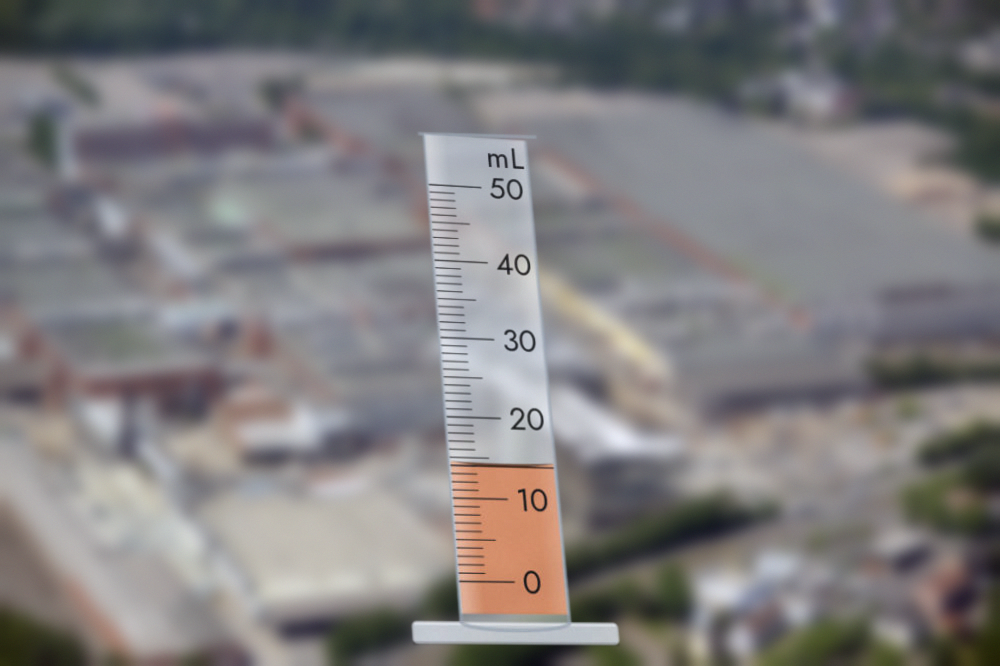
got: {"value": 14, "unit": "mL"}
